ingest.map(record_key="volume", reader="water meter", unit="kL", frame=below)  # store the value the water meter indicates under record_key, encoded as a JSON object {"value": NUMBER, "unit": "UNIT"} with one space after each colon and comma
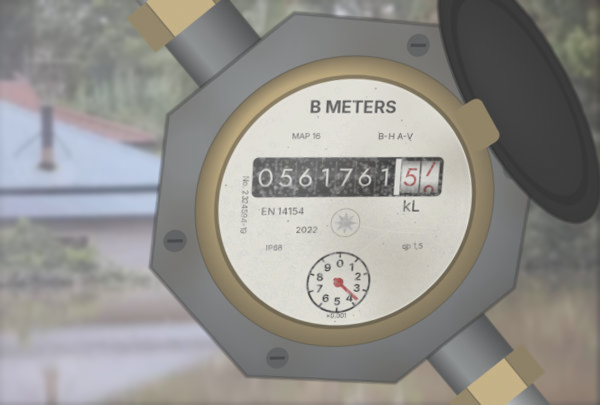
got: {"value": 561761.573, "unit": "kL"}
